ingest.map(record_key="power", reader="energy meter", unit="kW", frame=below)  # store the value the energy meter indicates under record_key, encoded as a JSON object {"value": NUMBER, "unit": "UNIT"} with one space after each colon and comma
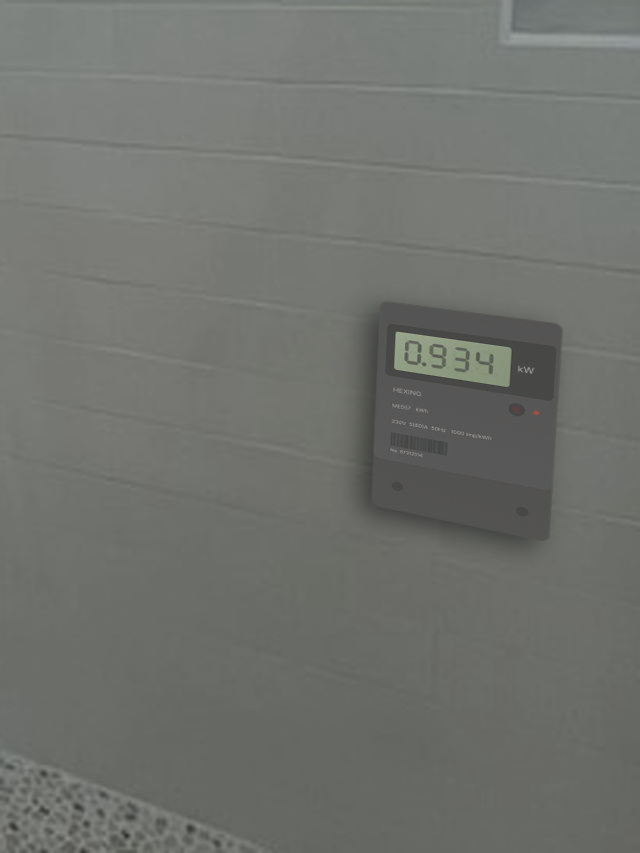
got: {"value": 0.934, "unit": "kW"}
